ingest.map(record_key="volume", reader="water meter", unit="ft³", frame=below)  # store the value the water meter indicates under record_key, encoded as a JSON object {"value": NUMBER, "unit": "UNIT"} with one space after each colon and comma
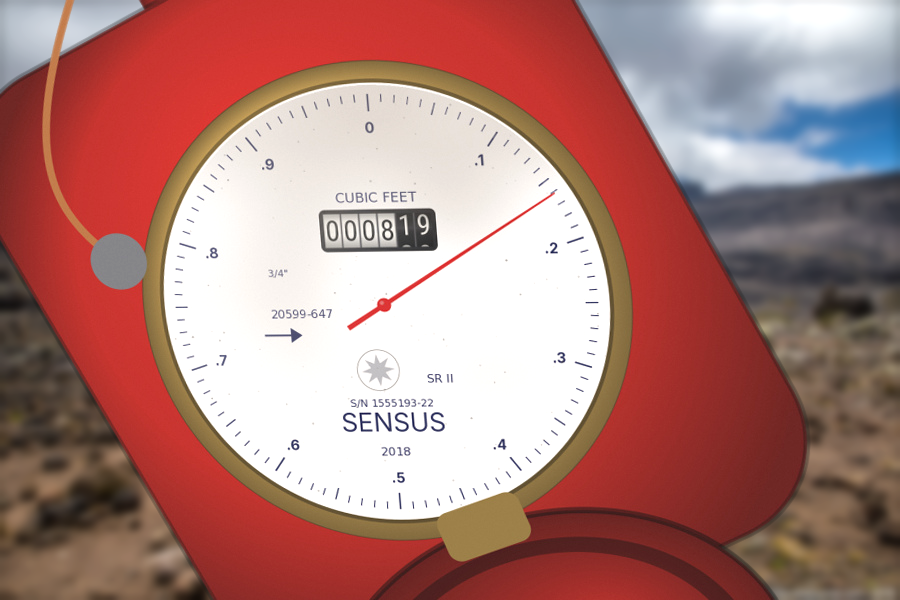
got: {"value": 819.16, "unit": "ft³"}
